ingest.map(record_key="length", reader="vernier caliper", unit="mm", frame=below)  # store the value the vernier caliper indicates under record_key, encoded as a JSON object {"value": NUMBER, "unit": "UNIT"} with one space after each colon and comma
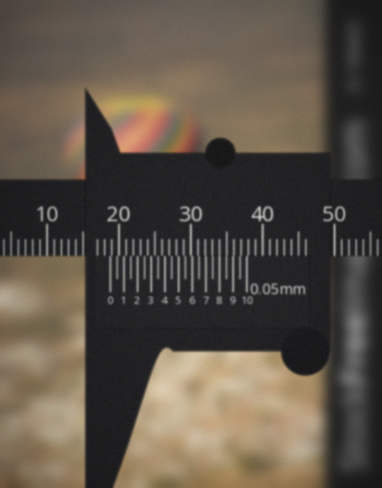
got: {"value": 18.8, "unit": "mm"}
